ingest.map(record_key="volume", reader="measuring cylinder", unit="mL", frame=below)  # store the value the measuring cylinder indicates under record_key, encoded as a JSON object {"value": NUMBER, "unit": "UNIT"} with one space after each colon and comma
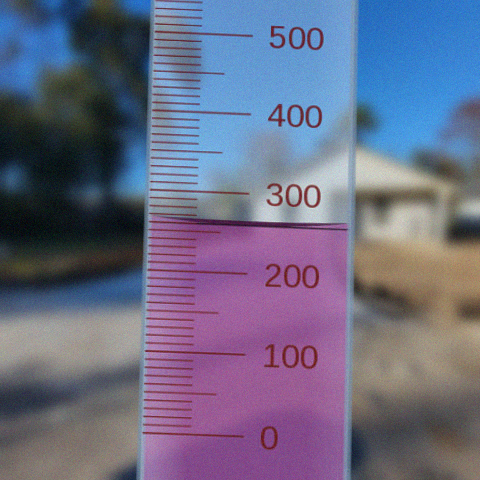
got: {"value": 260, "unit": "mL"}
